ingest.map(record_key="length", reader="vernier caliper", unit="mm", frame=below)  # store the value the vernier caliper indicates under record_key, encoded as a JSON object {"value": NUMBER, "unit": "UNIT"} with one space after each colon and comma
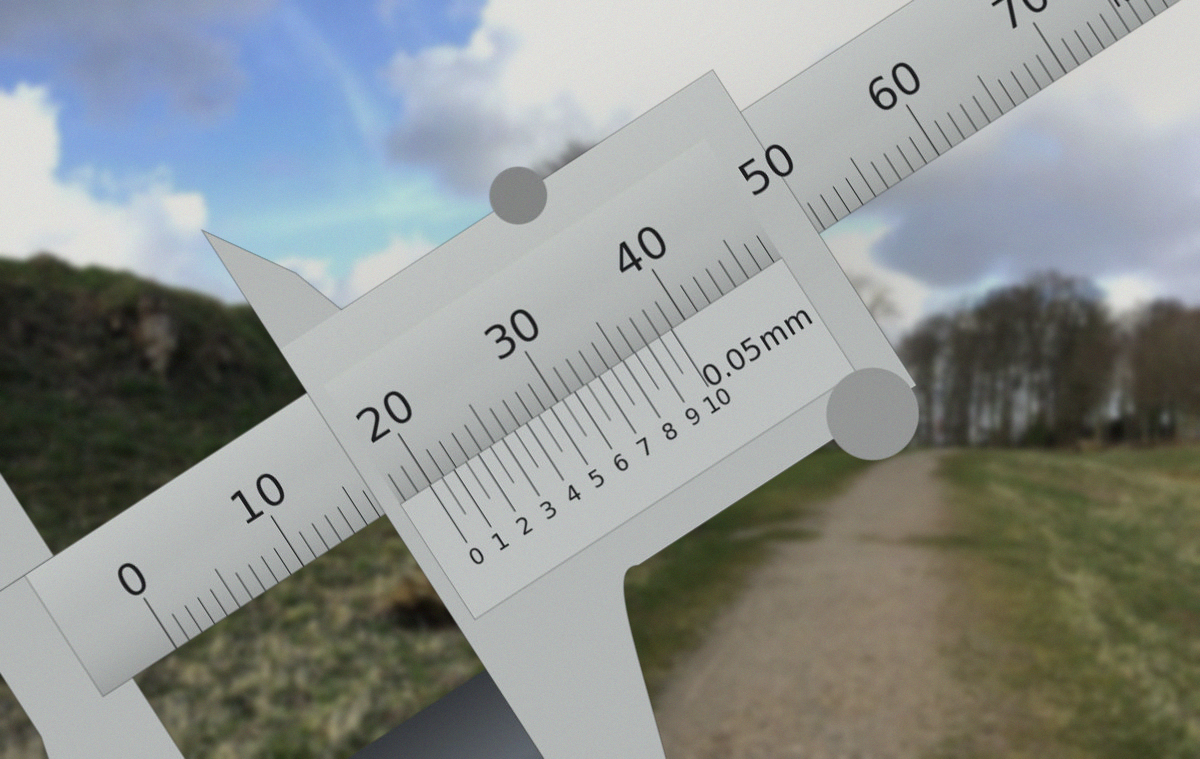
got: {"value": 19.9, "unit": "mm"}
